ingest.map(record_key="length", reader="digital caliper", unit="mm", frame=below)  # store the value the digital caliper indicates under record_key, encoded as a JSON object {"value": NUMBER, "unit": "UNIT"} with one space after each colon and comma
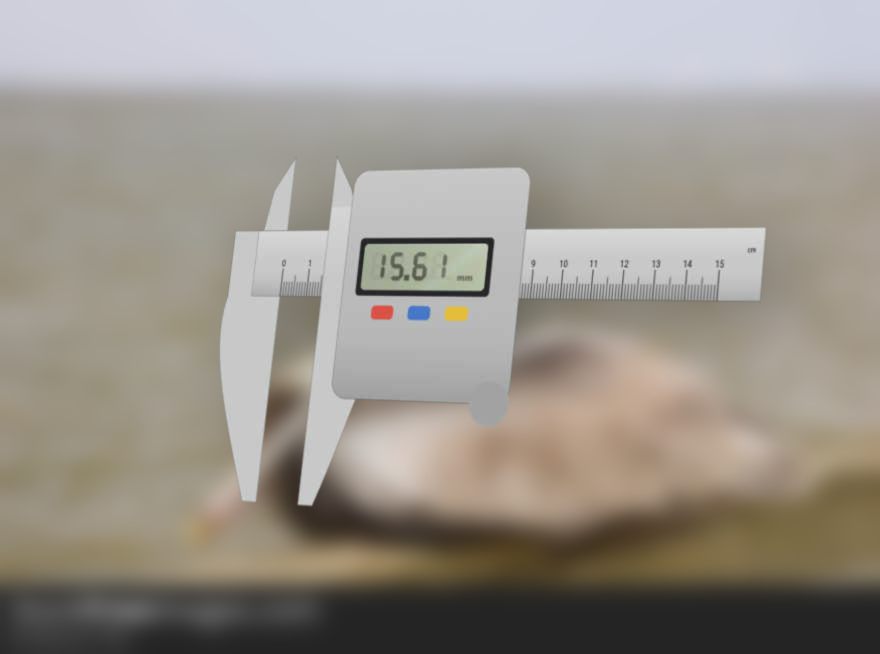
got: {"value": 15.61, "unit": "mm"}
